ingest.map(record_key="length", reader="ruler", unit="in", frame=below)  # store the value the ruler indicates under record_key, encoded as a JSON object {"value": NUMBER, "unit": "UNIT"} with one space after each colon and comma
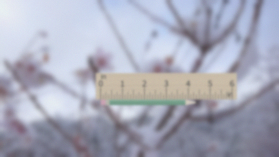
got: {"value": 4.5, "unit": "in"}
